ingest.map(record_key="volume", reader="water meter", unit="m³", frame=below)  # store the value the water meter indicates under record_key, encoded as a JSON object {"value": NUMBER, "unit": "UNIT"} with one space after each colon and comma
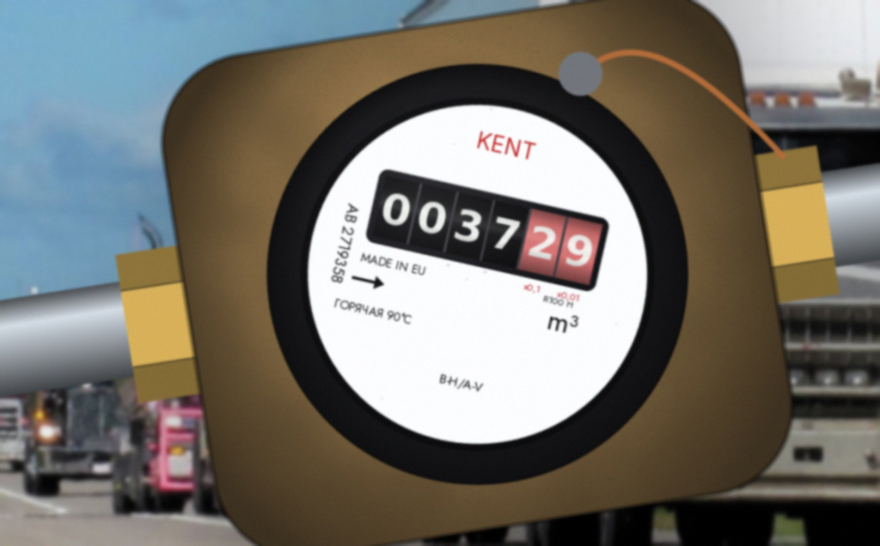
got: {"value": 37.29, "unit": "m³"}
